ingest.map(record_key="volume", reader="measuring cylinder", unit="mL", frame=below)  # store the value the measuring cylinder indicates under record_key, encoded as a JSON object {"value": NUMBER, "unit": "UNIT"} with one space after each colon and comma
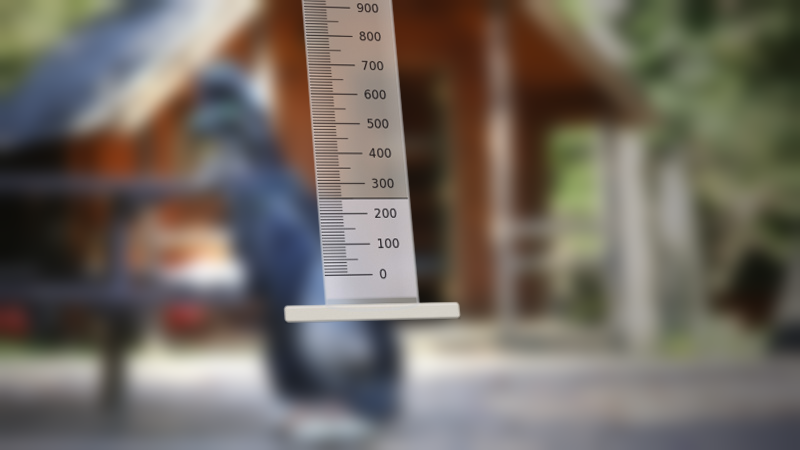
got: {"value": 250, "unit": "mL"}
